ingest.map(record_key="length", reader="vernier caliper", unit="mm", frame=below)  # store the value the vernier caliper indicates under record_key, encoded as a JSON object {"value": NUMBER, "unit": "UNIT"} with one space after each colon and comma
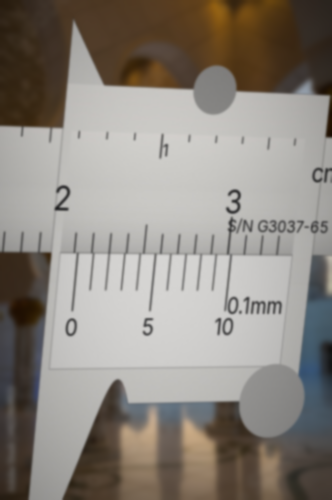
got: {"value": 21.2, "unit": "mm"}
